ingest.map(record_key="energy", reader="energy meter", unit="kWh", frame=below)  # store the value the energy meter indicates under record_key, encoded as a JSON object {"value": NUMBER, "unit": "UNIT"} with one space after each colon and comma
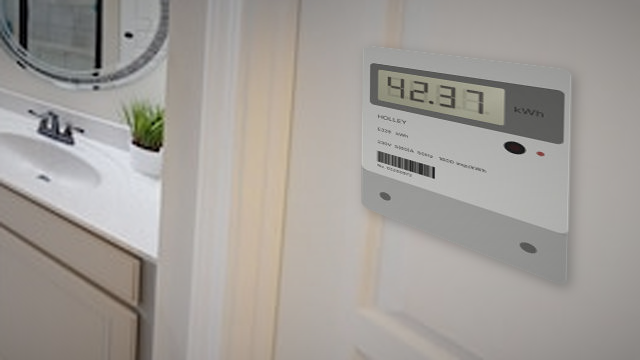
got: {"value": 42.37, "unit": "kWh"}
